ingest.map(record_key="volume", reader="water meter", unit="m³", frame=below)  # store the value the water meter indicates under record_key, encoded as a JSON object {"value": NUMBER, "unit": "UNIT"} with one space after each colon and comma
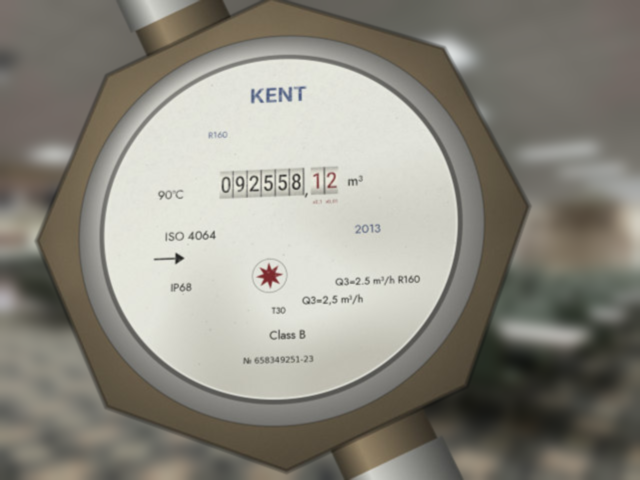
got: {"value": 92558.12, "unit": "m³"}
